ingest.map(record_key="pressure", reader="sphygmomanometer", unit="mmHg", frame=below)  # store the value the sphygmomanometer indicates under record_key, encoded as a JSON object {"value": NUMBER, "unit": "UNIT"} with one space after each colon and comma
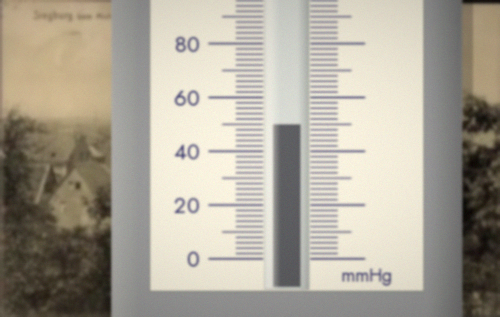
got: {"value": 50, "unit": "mmHg"}
